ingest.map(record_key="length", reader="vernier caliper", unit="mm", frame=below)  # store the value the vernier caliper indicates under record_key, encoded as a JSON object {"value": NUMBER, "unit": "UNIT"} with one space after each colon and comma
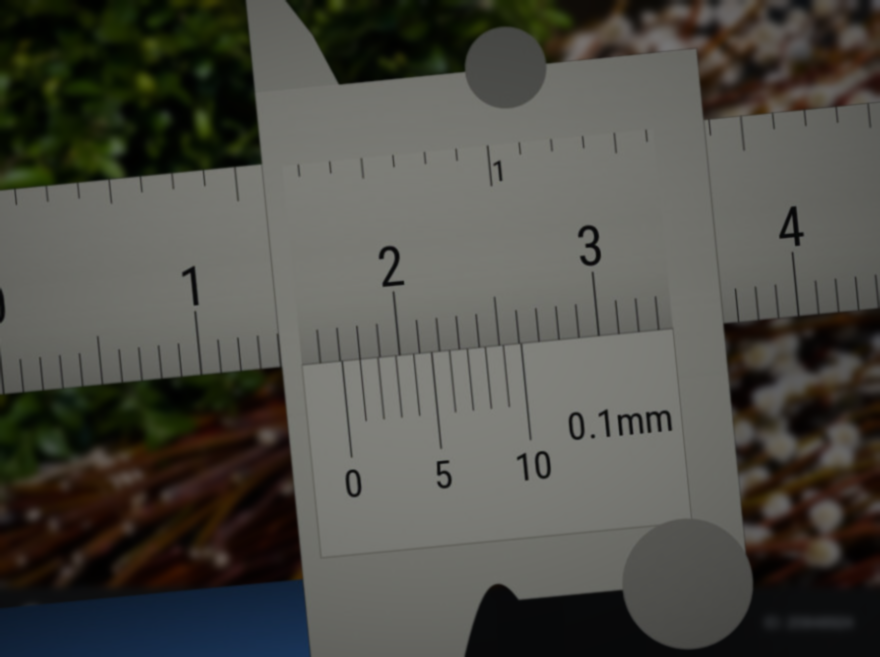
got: {"value": 17.1, "unit": "mm"}
